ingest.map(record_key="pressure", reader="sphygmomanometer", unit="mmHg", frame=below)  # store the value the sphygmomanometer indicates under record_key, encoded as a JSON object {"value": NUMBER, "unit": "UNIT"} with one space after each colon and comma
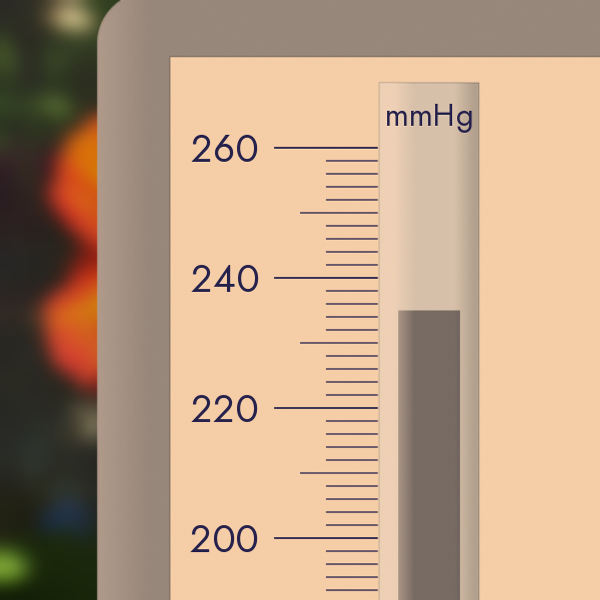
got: {"value": 235, "unit": "mmHg"}
